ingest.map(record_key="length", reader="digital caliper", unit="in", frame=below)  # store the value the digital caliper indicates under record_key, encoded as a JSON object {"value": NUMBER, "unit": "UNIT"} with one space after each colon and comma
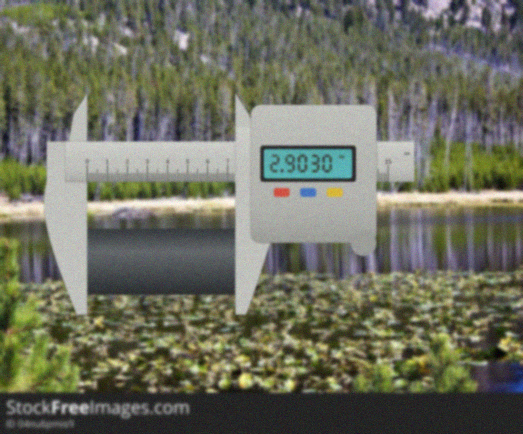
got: {"value": 2.9030, "unit": "in"}
